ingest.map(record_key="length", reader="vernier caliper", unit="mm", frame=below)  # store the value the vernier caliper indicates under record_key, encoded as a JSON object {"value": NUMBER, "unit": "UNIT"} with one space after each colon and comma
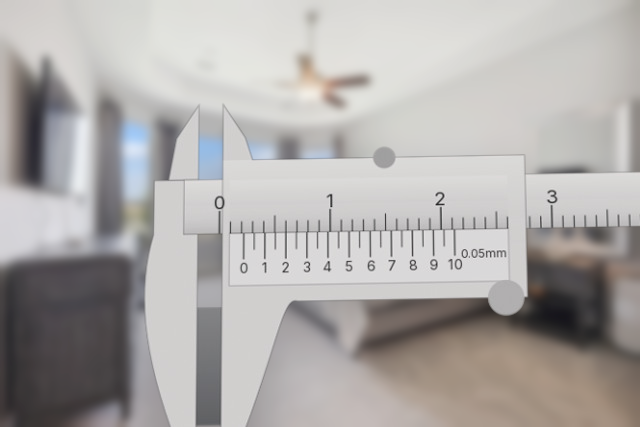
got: {"value": 2.2, "unit": "mm"}
